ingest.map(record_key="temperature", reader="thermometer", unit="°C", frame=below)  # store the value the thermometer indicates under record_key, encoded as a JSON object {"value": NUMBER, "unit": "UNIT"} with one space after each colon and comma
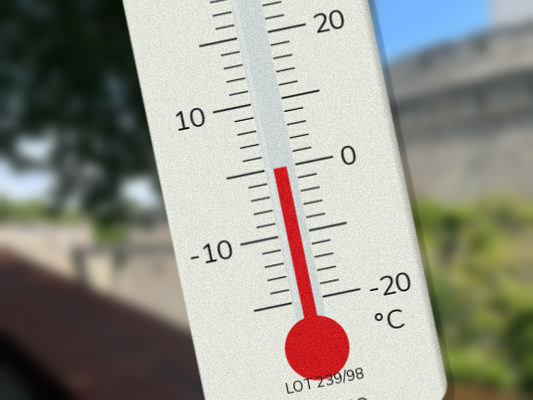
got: {"value": 0, "unit": "°C"}
